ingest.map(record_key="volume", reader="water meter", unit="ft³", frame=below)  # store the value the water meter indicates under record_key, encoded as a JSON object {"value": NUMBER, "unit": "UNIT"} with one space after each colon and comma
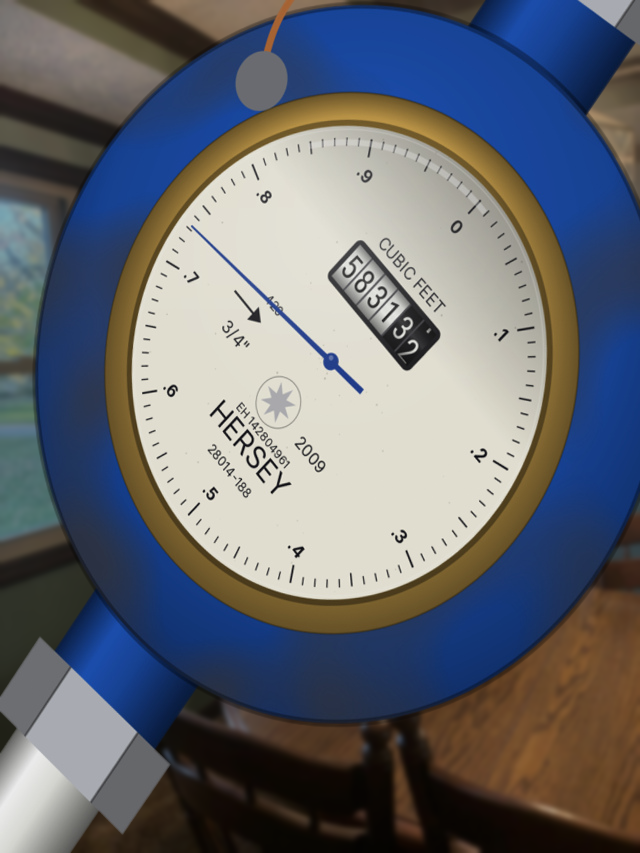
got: {"value": 583131.73, "unit": "ft³"}
